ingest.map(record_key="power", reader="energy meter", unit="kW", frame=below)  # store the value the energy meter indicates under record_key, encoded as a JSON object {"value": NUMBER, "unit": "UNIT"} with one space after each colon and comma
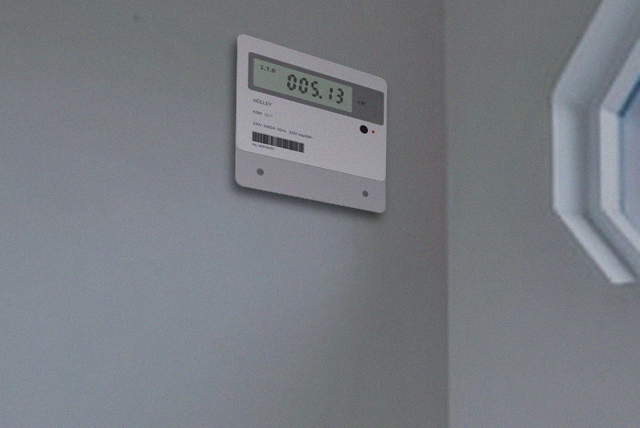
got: {"value": 5.13, "unit": "kW"}
